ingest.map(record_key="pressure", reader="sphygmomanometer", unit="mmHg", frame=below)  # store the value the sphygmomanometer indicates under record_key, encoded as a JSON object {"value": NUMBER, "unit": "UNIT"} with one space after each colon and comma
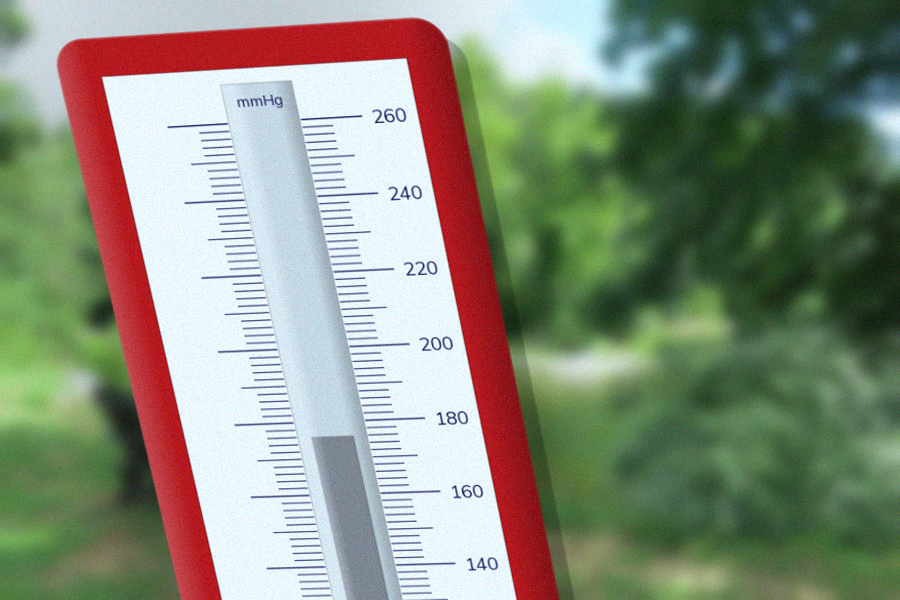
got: {"value": 176, "unit": "mmHg"}
